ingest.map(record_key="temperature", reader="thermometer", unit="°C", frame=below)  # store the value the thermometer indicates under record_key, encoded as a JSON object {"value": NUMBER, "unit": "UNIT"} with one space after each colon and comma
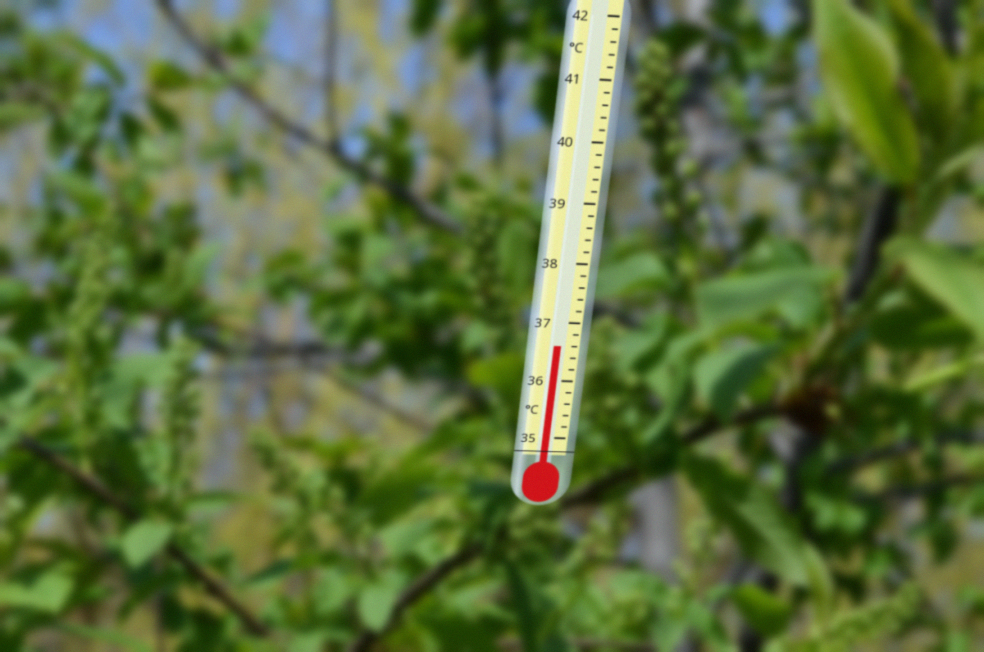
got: {"value": 36.6, "unit": "°C"}
